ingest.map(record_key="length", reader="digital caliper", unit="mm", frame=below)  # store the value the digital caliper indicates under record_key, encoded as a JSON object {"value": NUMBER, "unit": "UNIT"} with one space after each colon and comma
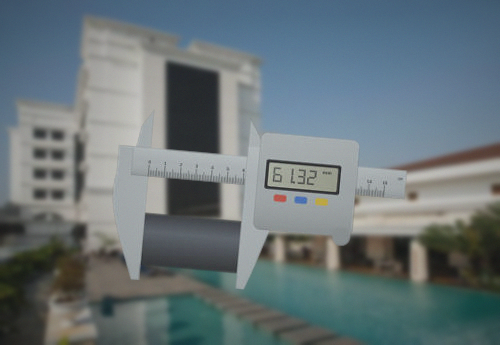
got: {"value": 61.32, "unit": "mm"}
